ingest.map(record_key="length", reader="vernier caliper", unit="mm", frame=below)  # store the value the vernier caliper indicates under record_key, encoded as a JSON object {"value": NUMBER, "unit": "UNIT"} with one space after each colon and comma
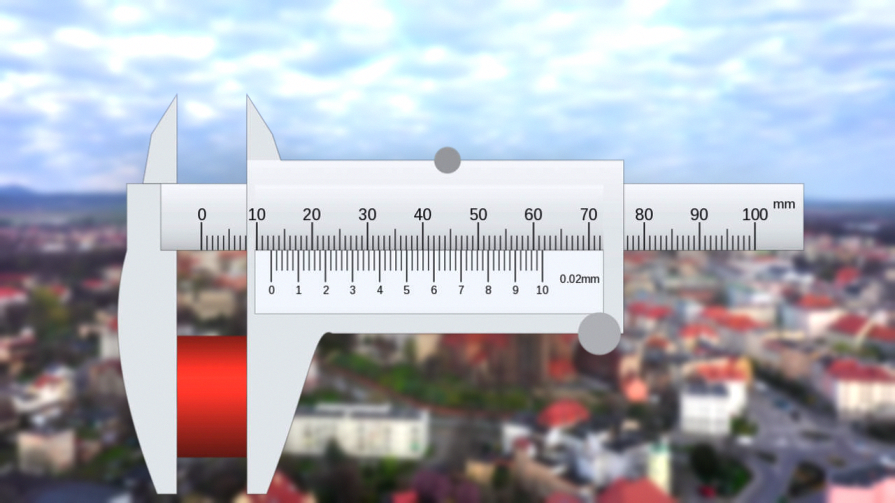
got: {"value": 12.6, "unit": "mm"}
